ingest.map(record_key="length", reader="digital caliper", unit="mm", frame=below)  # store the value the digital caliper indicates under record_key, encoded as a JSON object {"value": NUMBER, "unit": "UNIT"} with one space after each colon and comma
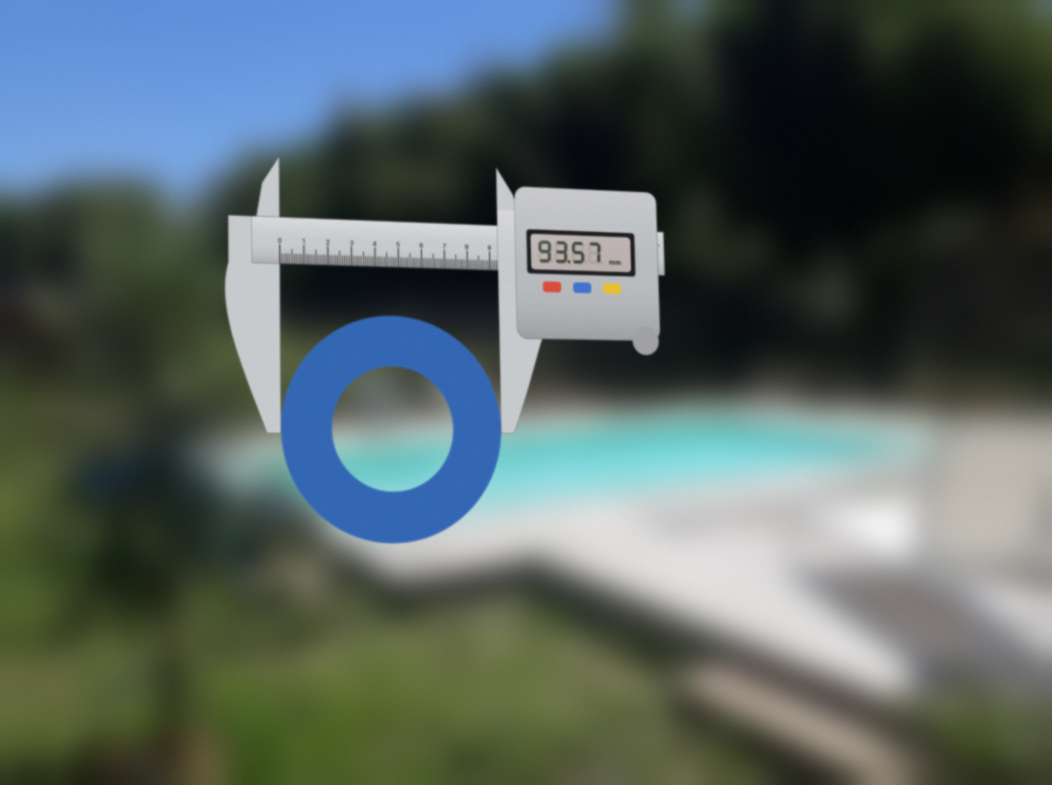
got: {"value": 93.57, "unit": "mm"}
